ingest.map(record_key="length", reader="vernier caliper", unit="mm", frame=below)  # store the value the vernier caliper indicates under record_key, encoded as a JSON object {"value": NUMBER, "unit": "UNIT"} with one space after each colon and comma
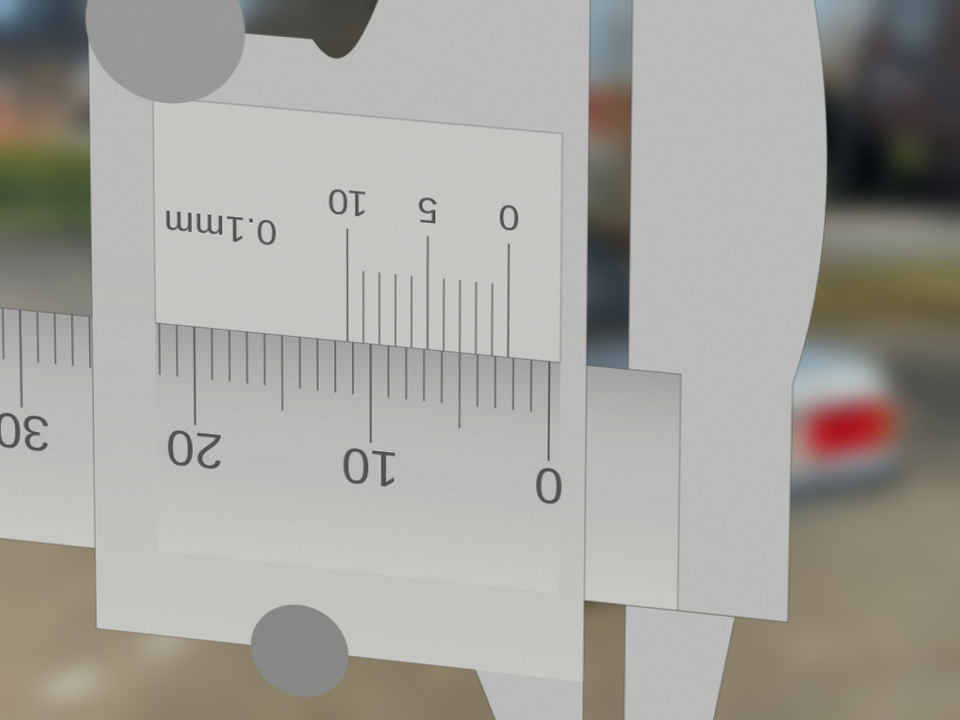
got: {"value": 2.3, "unit": "mm"}
